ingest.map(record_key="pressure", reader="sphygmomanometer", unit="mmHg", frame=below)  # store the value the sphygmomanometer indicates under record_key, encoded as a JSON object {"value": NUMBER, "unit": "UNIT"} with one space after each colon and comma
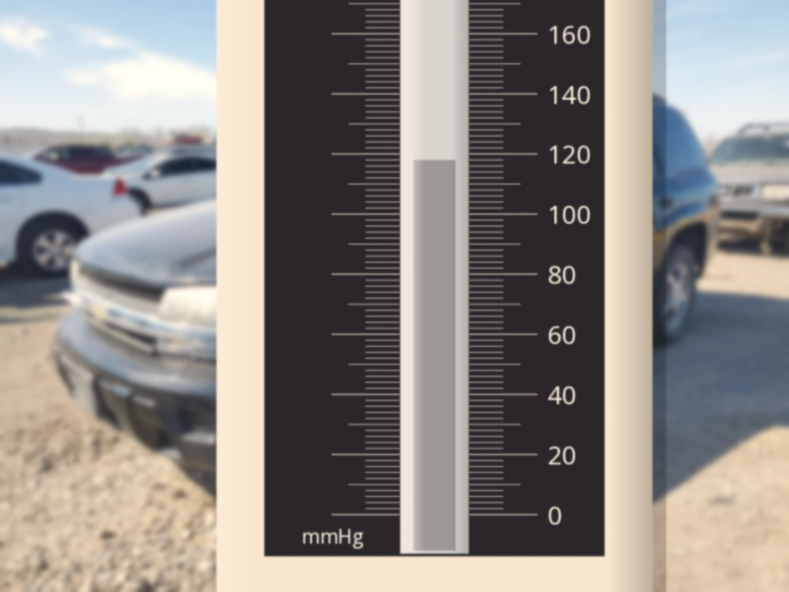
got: {"value": 118, "unit": "mmHg"}
